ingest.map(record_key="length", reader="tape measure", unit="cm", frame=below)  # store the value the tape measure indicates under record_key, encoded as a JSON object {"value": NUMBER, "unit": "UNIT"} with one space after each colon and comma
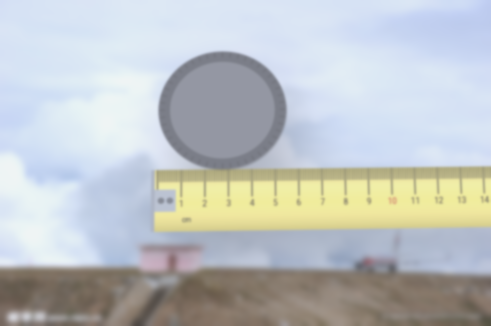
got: {"value": 5.5, "unit": "cm"}
